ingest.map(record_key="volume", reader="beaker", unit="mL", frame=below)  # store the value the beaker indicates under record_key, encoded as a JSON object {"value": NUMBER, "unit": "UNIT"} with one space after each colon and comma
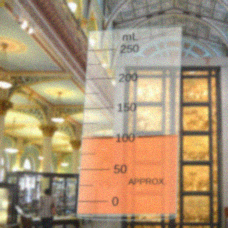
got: {"value": 100, "unit": "mL"}
